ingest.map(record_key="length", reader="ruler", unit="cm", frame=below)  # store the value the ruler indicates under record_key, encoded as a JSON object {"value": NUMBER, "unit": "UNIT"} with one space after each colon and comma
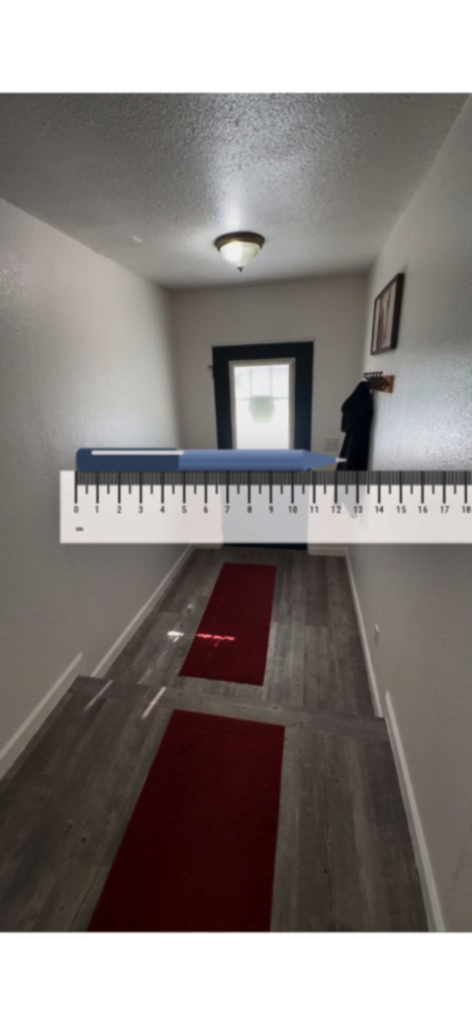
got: {"value": 12.5, "unit": "cm"}
